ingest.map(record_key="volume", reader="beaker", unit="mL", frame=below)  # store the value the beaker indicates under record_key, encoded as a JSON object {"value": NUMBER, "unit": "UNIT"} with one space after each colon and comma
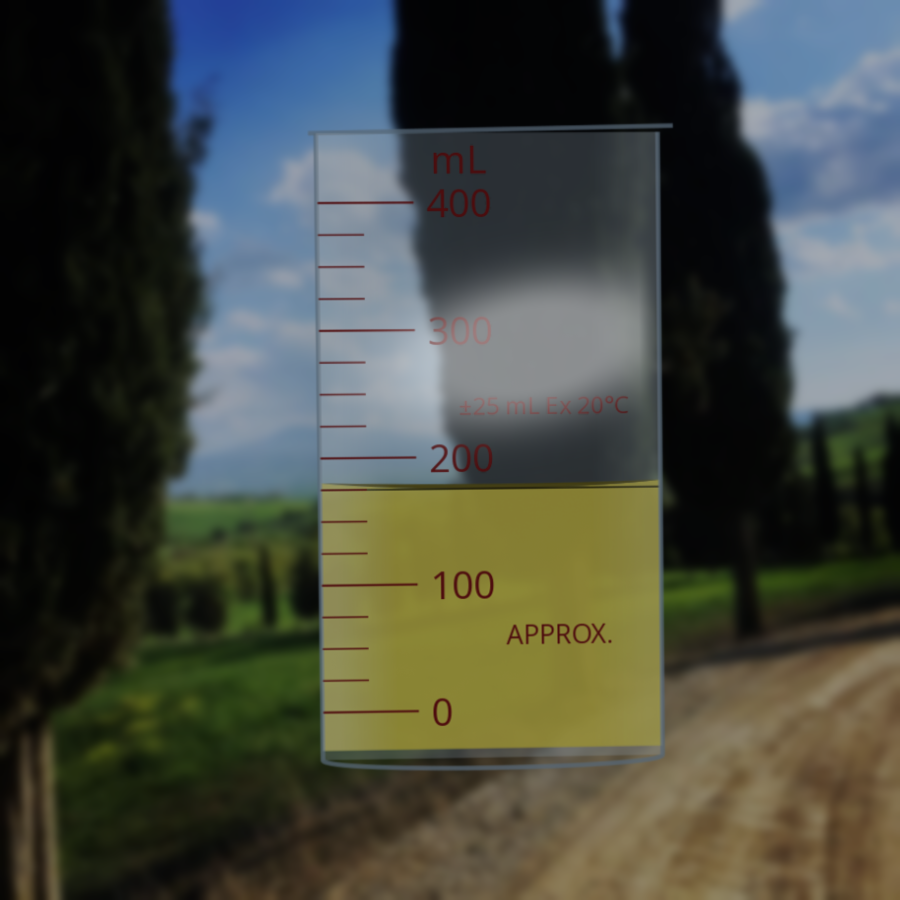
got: {"value": 175, "unit": "mL"}
